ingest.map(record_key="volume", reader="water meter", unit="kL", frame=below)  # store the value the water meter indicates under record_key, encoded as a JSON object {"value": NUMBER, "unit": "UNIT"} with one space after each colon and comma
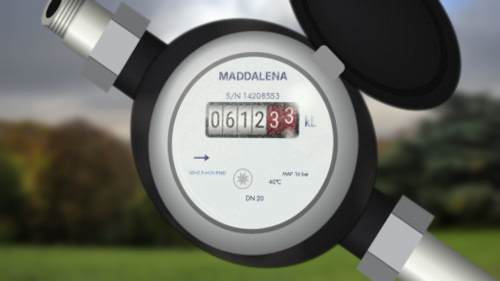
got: {"value": 612.33, "unit": "kL"}
